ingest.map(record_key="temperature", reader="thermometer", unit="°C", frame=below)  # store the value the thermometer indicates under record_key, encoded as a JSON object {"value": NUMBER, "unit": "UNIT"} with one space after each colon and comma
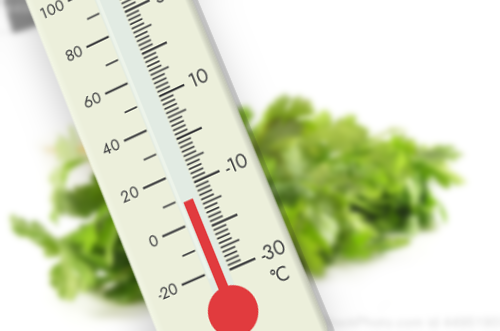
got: {"value": -13, "unit": "°C"}
